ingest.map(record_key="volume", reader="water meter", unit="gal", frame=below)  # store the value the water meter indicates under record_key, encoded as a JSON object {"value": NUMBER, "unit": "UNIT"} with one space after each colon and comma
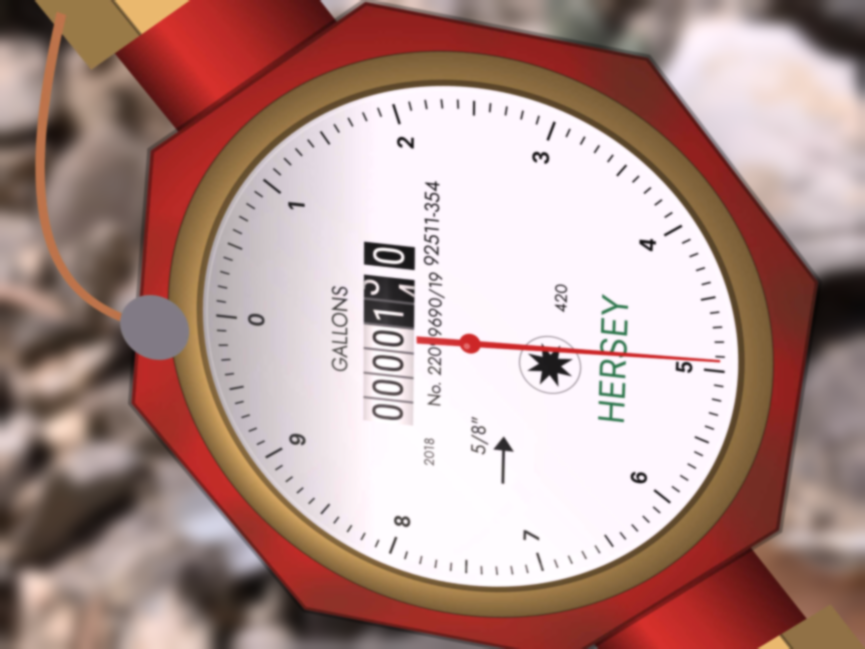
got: {"value": 134.9, "unit": "gal"}
